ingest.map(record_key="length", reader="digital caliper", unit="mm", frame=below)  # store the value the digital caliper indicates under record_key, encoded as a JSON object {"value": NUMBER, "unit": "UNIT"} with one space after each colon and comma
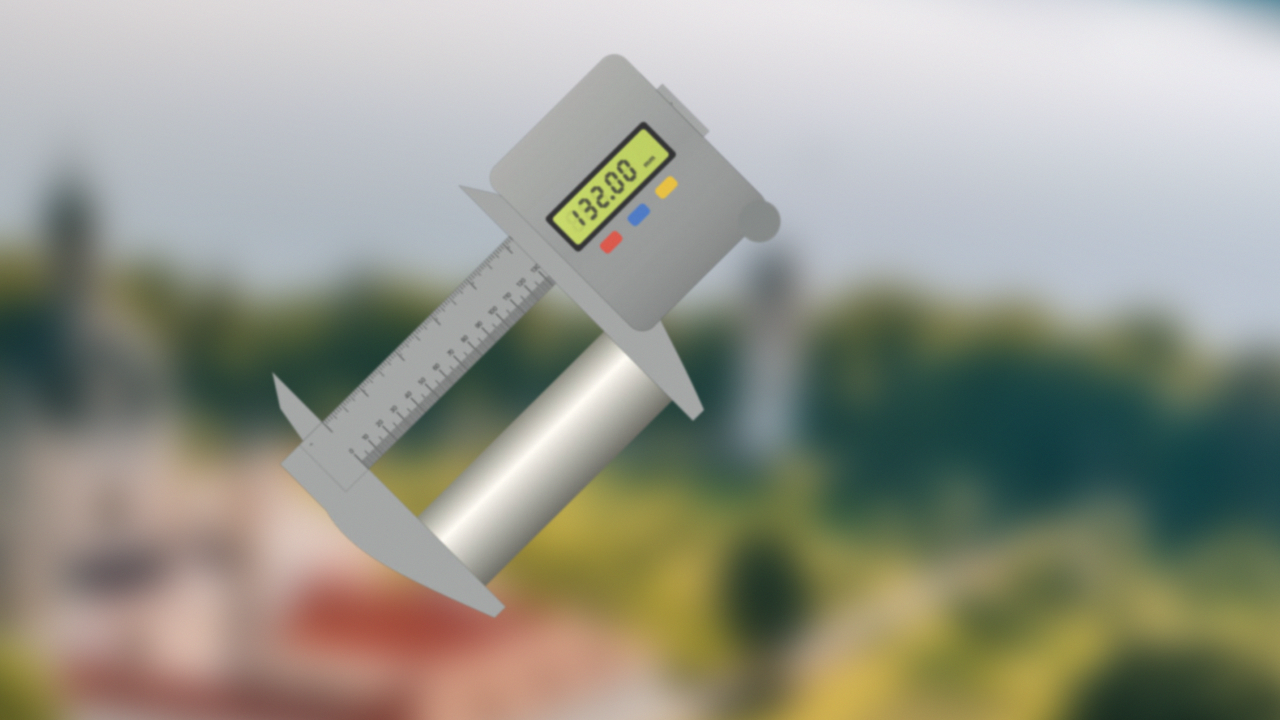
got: {"value": 132.00, "unit": "mm"}
